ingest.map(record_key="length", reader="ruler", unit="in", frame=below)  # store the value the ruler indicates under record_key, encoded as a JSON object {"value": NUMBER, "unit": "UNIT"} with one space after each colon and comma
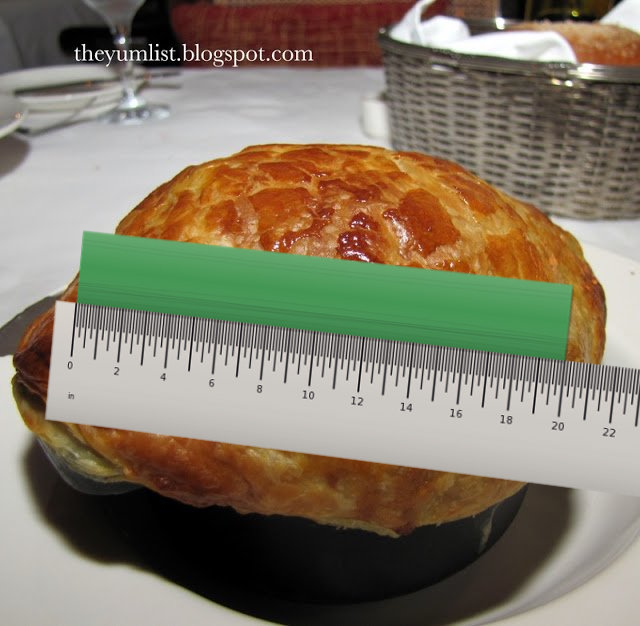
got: {"value": 20, "unit": "in"}
